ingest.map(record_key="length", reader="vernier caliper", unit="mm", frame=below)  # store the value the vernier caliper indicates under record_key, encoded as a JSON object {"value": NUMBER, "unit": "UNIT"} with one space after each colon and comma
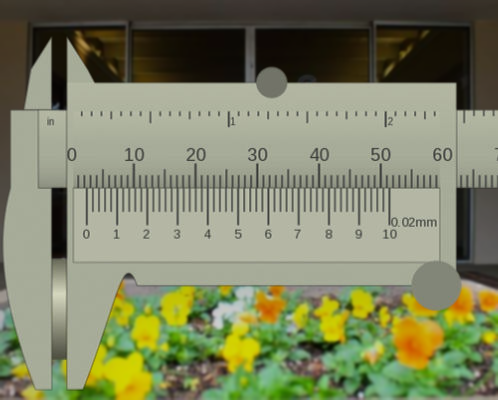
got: {"value": 2.4, "unit": "mm"}
